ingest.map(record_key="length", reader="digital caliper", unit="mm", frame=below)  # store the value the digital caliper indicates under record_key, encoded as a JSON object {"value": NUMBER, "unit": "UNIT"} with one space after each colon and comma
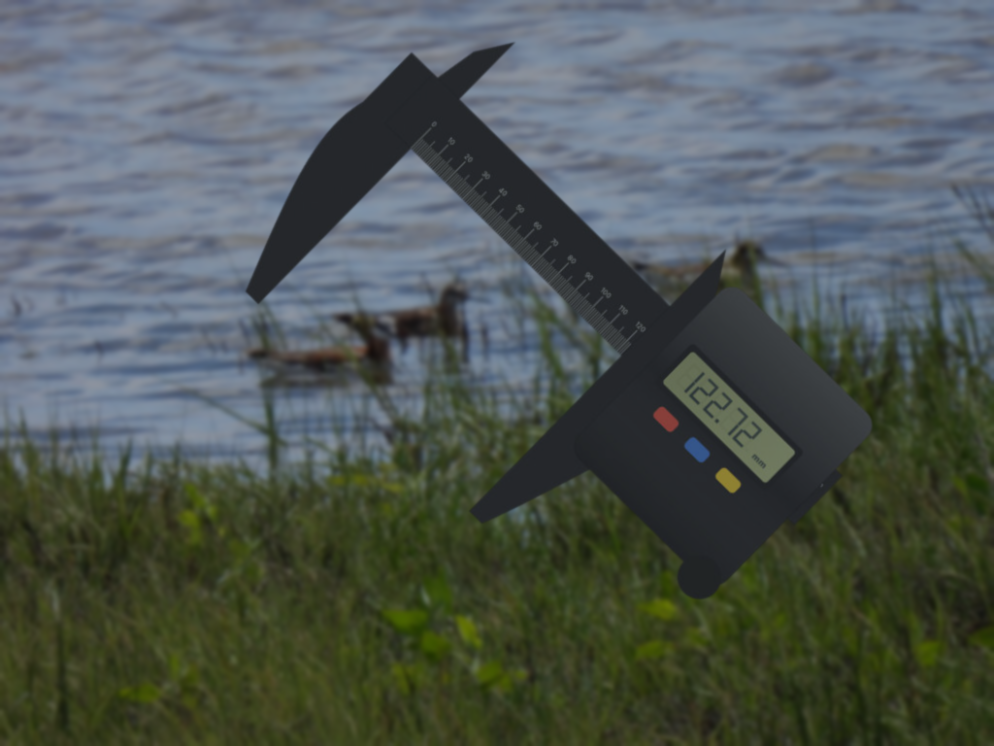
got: {"value": 122.72, "unit": "mm"}
